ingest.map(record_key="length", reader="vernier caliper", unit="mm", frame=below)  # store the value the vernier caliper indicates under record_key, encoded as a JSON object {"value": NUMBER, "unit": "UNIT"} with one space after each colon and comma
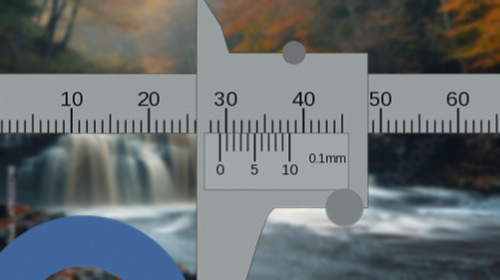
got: {"value": 29.2, "unit": "mm"}
